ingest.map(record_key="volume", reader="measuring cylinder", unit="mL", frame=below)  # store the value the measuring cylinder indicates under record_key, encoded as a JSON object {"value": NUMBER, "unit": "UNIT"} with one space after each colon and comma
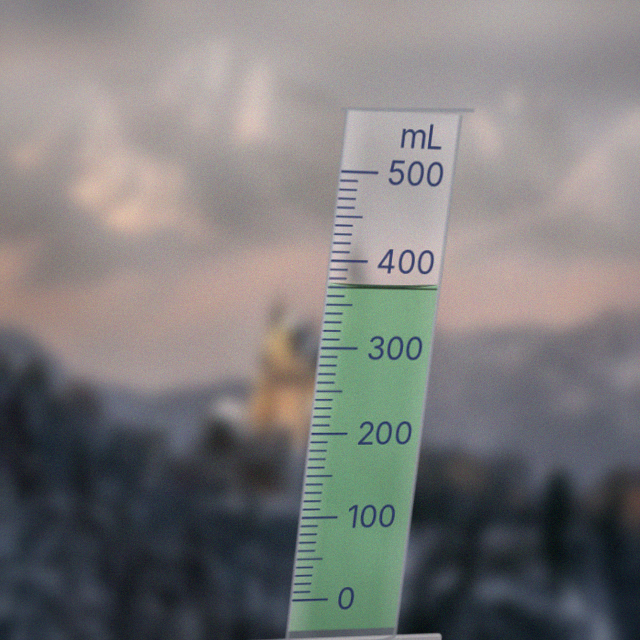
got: {"value": 370, "unit": "mL"}
